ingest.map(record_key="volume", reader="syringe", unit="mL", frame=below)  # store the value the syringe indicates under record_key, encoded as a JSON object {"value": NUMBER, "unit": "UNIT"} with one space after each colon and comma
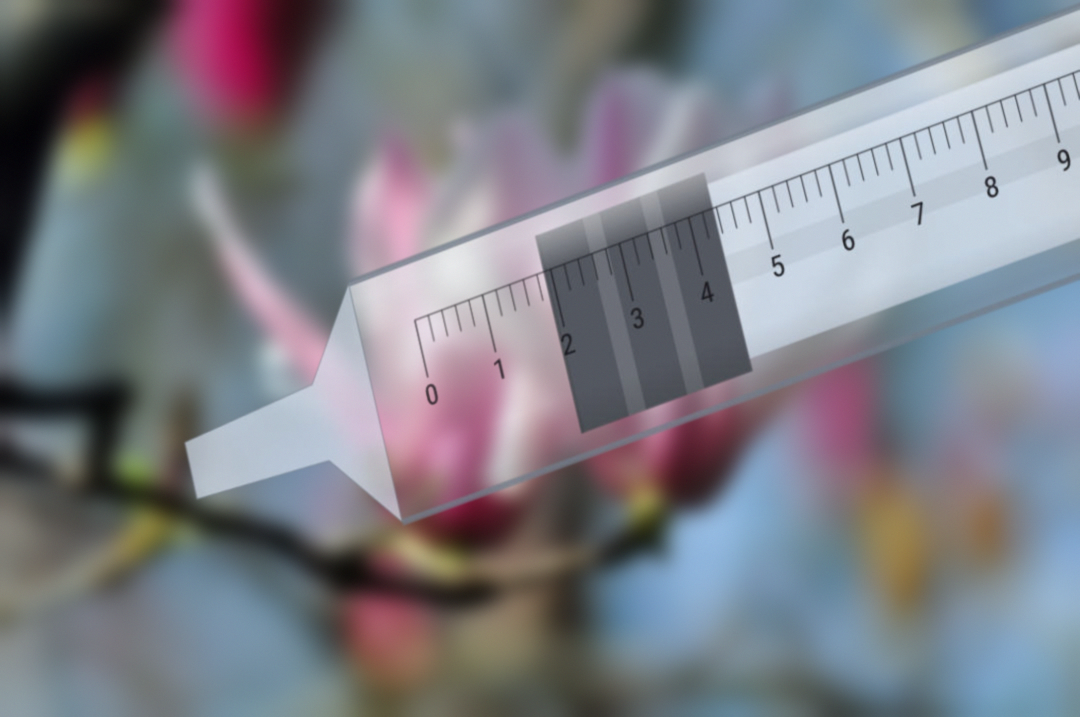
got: {"value": 1.9, "unit": "mL"}
